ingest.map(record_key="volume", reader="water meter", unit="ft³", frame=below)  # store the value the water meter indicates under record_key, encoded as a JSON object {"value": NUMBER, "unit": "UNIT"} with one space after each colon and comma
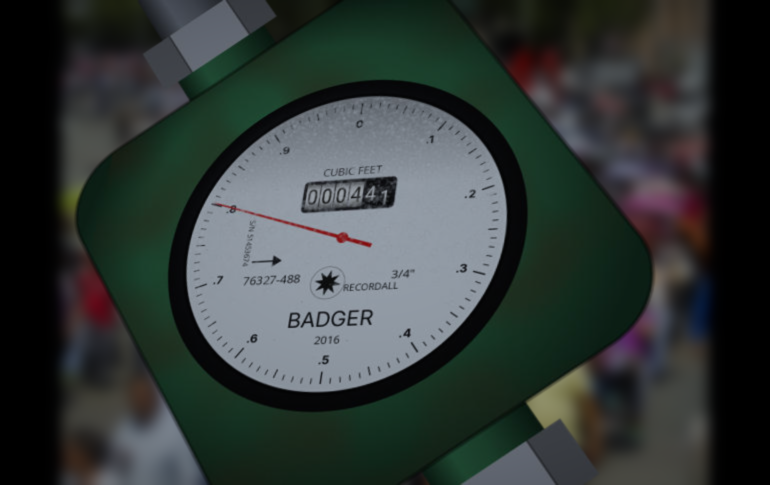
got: {"value": 440.80, "unit": "ft³"}
